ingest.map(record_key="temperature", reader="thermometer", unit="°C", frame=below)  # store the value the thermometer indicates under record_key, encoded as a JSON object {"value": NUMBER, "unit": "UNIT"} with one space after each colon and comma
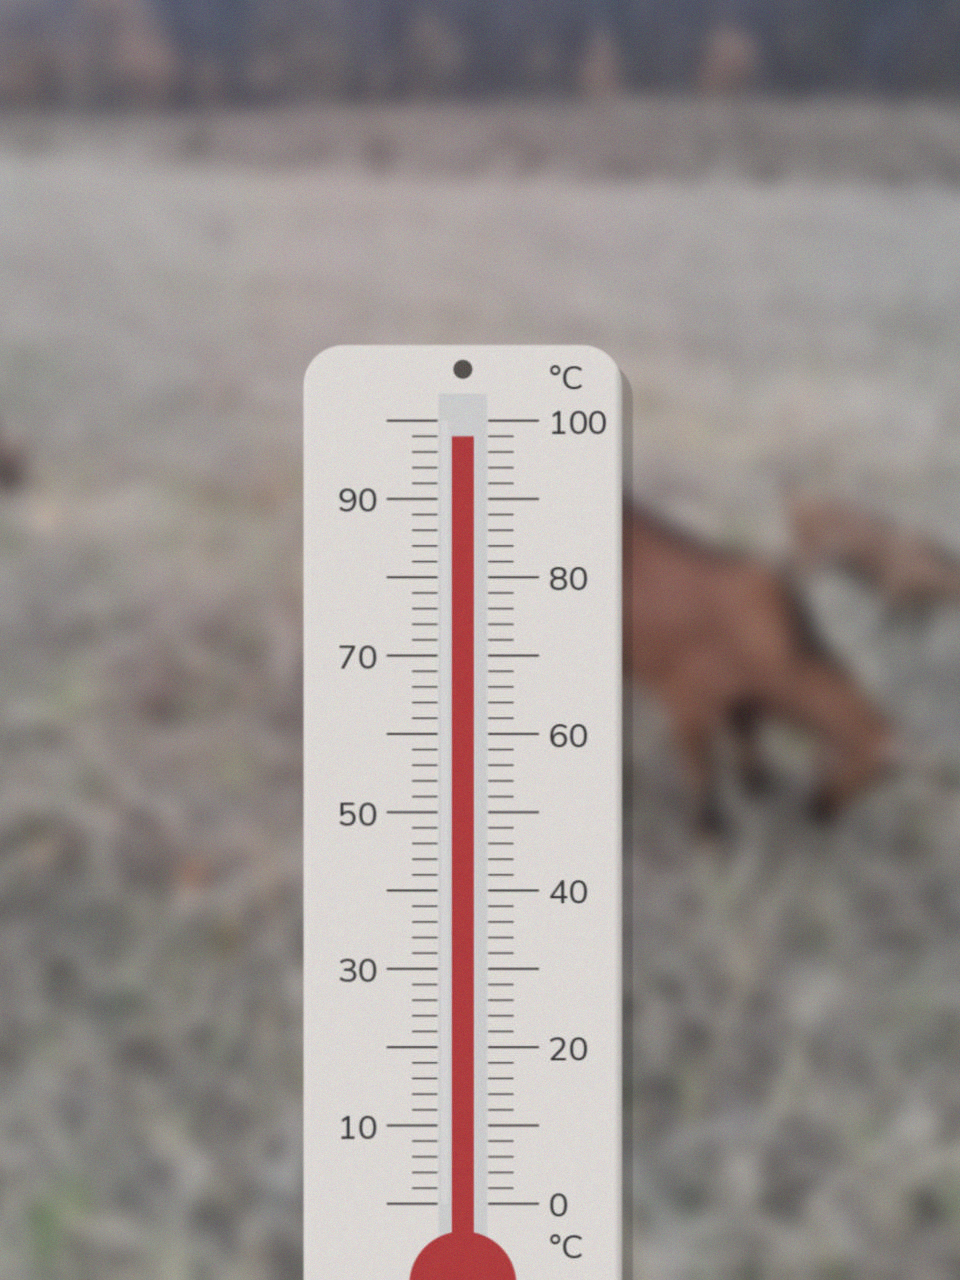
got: {"value": 98, "unit": "°C"}
